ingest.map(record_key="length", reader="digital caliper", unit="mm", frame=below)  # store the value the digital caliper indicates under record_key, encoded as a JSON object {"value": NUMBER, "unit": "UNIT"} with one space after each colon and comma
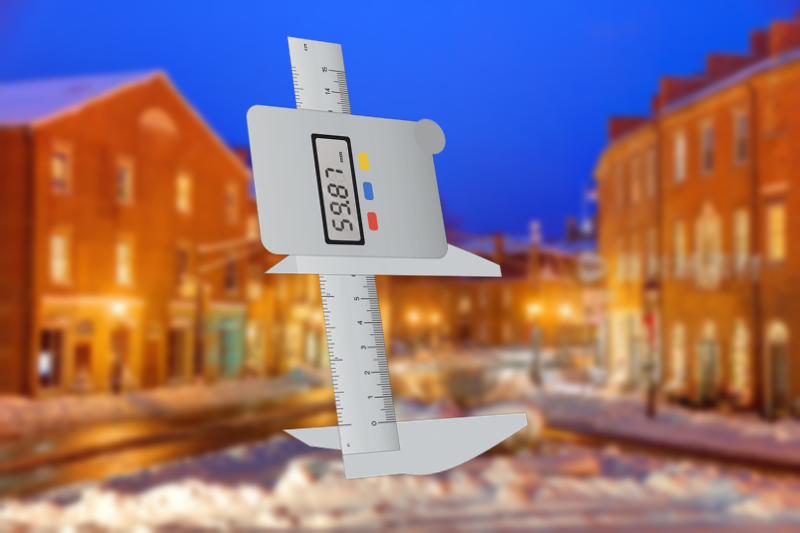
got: {"value": 59.87, "unit": "mm"}
